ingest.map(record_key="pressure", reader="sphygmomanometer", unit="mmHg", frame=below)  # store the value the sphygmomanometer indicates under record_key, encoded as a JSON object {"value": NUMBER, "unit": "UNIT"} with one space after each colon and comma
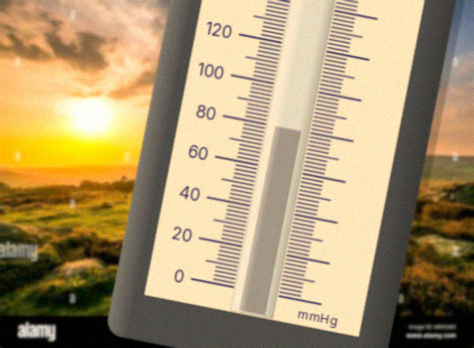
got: {"value": 80, "unit": "mmHg"}
